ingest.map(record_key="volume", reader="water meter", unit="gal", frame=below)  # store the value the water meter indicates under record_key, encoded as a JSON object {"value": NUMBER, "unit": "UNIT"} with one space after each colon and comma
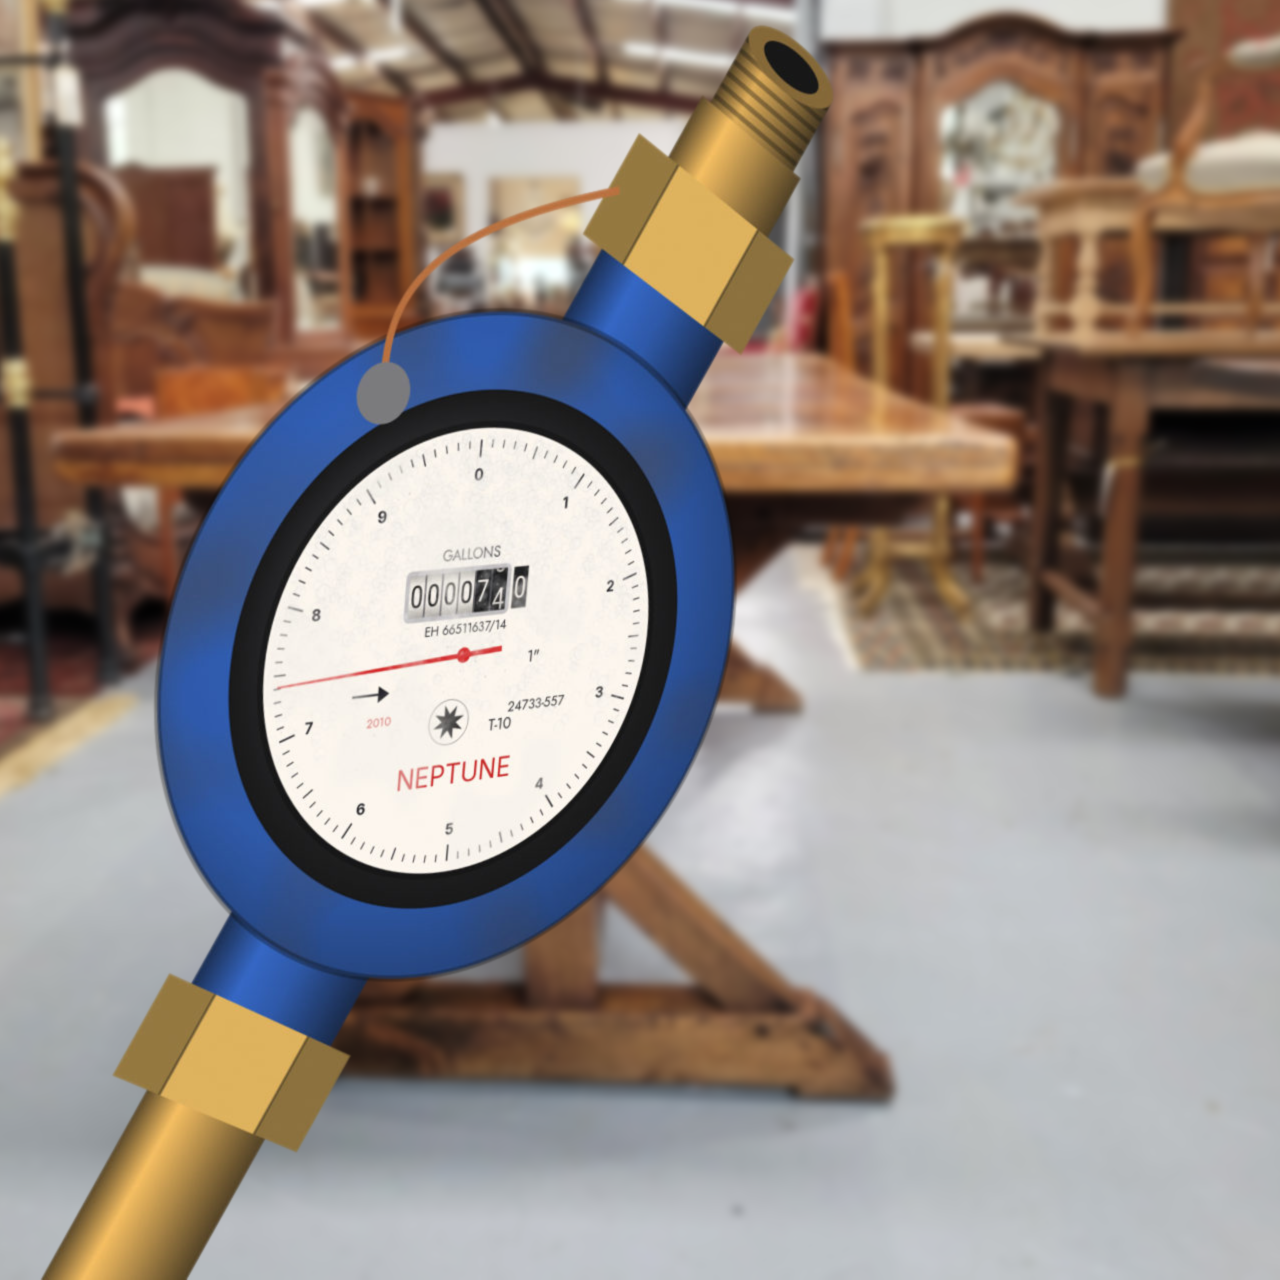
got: {"value": 737.4, "unit": "gal"}
